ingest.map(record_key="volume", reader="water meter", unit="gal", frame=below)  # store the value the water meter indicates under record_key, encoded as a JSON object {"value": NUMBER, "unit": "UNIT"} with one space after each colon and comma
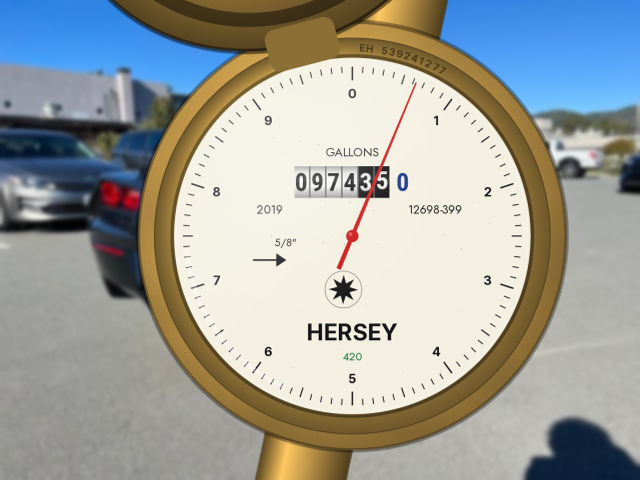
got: {"value": 974350.6, "unit": "gal"}
